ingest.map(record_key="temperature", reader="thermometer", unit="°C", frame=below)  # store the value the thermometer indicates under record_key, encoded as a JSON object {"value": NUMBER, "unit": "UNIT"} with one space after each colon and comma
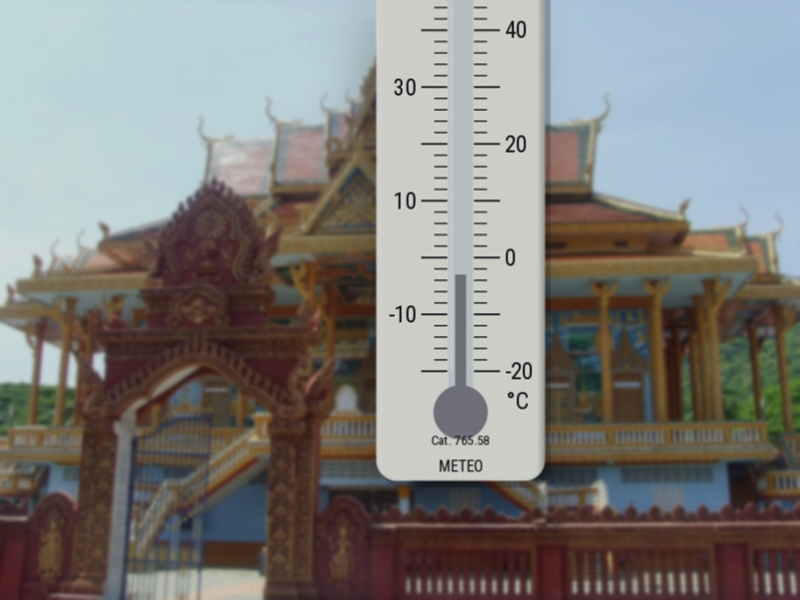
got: {"value": -3, "unit": "°C"}
